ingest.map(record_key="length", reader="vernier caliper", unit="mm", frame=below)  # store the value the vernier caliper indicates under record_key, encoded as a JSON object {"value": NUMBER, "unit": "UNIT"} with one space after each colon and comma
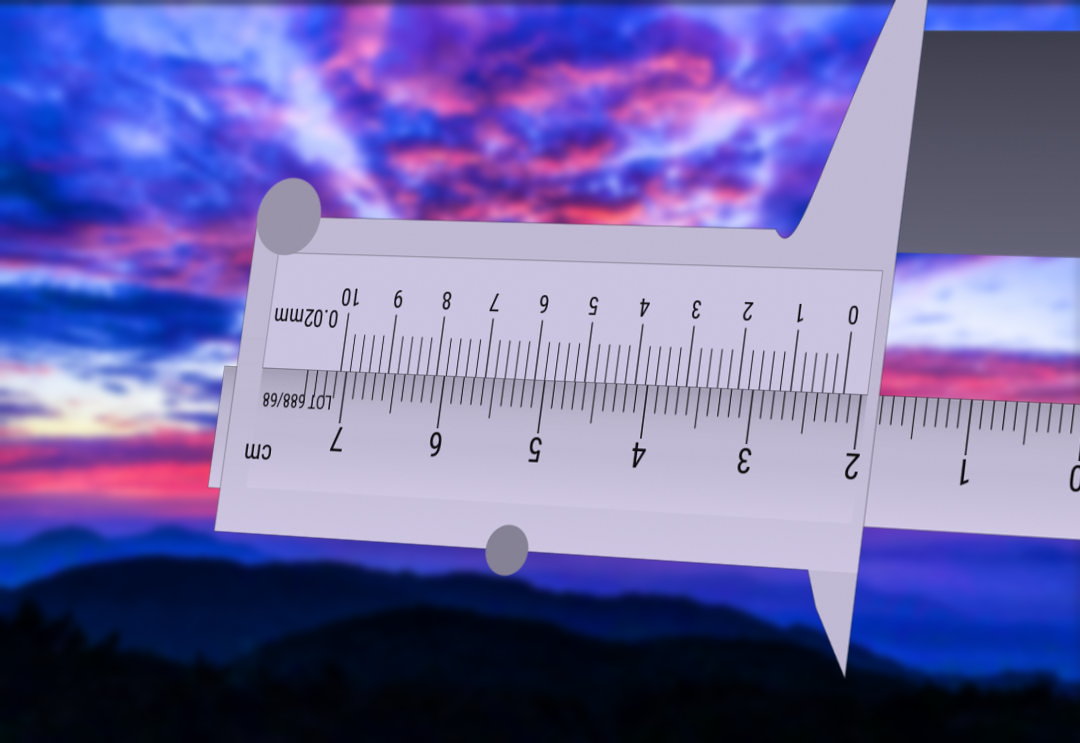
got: {"value": 21.6, "unit": "mm"}
